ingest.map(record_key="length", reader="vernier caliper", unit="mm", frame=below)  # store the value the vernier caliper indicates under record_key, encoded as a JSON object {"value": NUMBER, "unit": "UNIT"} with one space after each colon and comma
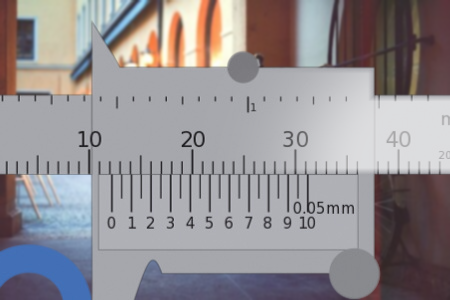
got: {"value": 12.2, "unit": "mm"}
